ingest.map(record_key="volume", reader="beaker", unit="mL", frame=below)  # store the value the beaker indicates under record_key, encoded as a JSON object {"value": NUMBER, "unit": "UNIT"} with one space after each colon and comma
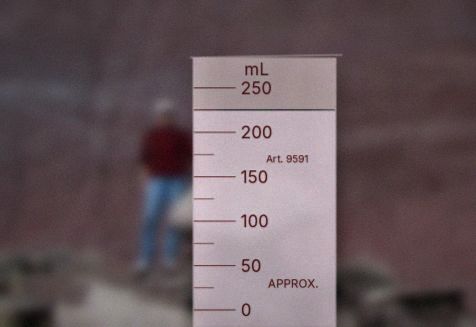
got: {"value": 225, "unit": "mL"}
